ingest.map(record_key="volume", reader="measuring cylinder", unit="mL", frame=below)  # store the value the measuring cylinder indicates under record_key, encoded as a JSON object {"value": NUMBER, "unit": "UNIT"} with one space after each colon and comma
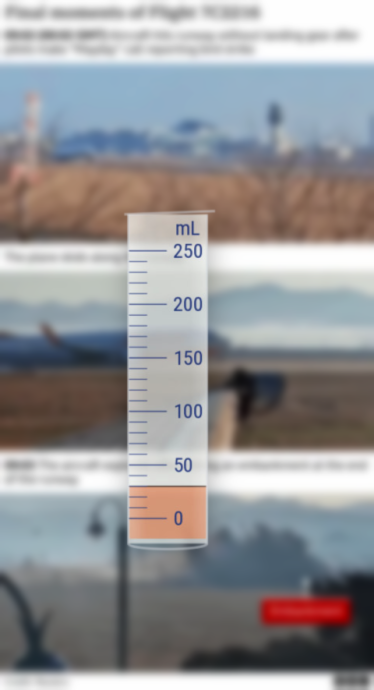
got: {"value": 30, "unit": "mL"}
